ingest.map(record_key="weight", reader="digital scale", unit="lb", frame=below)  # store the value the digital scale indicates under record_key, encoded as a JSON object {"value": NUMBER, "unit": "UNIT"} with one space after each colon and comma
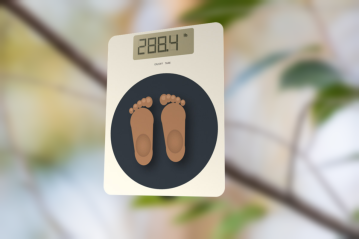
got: {"value": 288.4, "unit": "lb"}
